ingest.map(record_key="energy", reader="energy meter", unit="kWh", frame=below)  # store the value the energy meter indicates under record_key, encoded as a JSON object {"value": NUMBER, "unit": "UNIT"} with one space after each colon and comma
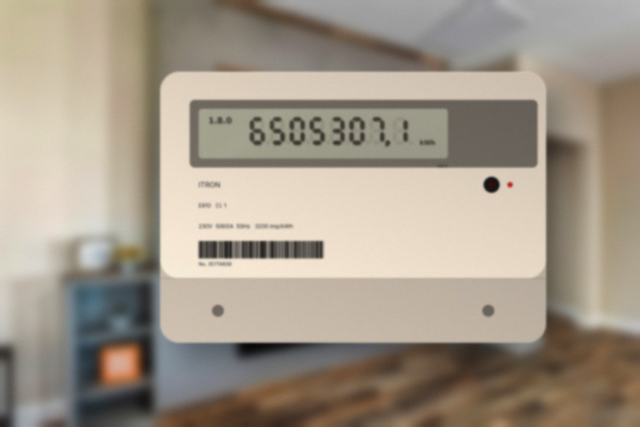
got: {"value": 6505307.1, "unit": "kWh"}
